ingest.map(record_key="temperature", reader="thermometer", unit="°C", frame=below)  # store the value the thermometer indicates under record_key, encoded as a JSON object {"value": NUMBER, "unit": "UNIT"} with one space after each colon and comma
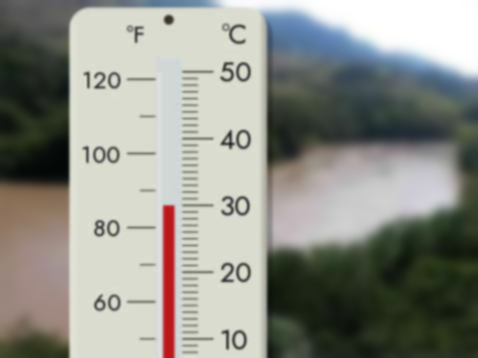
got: {"value": 30, "unit": "°C"}
